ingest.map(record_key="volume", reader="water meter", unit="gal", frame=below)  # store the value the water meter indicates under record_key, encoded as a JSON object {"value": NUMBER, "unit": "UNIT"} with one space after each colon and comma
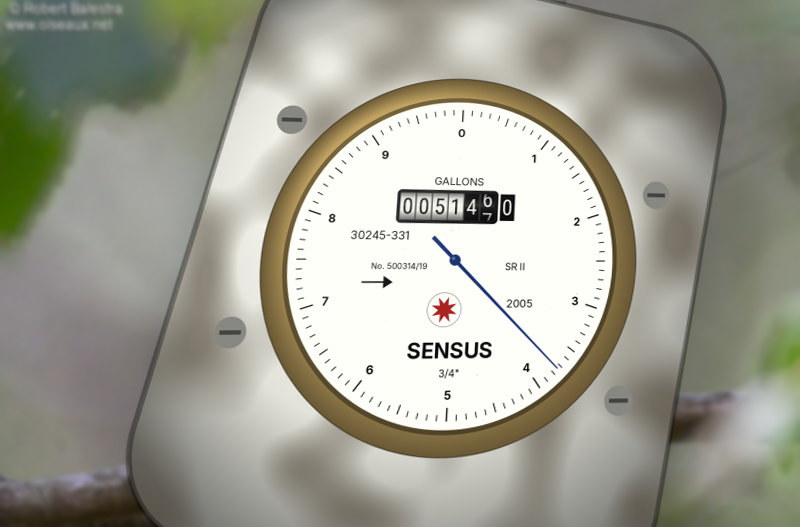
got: {"value": 51463.7, "unit": "gal"}
